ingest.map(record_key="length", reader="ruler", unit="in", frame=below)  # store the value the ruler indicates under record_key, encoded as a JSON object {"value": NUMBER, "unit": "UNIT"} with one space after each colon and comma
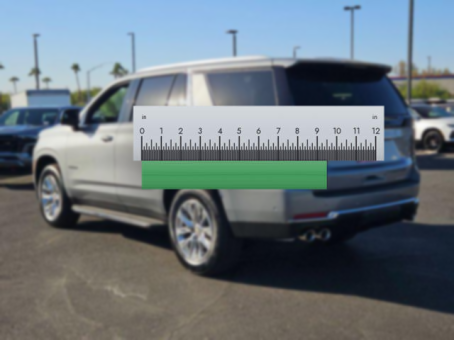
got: {"value": 9.5, "unit": "in"}
